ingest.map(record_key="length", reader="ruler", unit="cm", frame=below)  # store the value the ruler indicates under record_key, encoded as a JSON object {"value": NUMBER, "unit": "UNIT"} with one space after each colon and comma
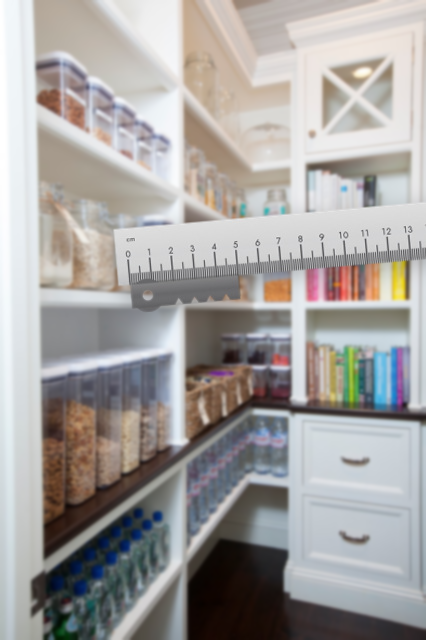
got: {"value": 5, "unit": "cm"}
